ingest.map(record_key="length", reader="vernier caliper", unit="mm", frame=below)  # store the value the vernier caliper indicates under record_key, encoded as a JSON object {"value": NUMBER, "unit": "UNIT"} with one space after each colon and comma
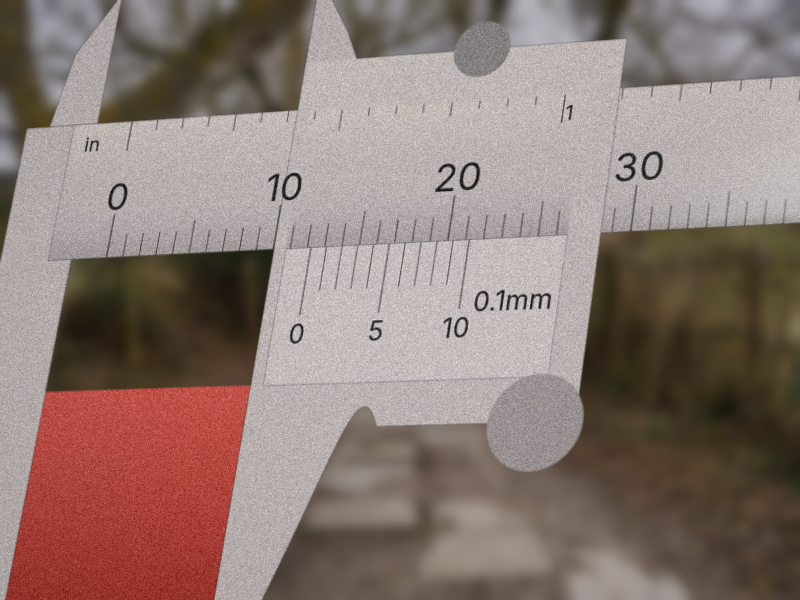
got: {"value": 12.2, "unit": "mm"}
